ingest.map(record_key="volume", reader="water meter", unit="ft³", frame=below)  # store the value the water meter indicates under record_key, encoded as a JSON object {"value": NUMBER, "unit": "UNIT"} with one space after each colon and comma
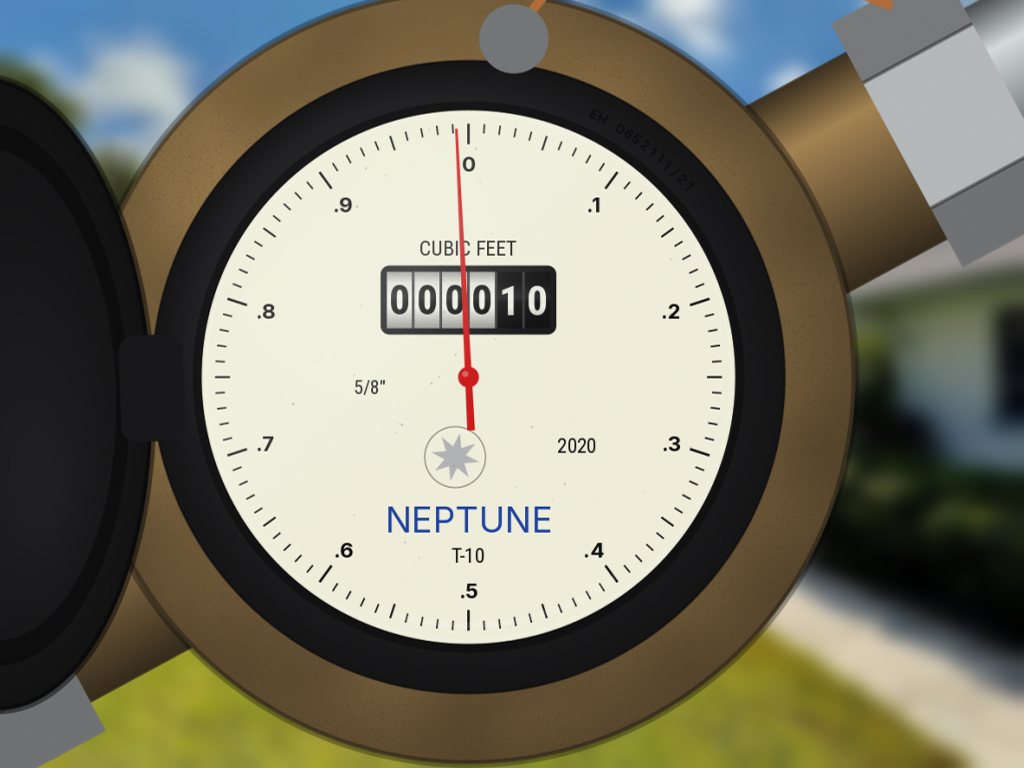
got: {"value": 9.99, "unit": "ft³"}
